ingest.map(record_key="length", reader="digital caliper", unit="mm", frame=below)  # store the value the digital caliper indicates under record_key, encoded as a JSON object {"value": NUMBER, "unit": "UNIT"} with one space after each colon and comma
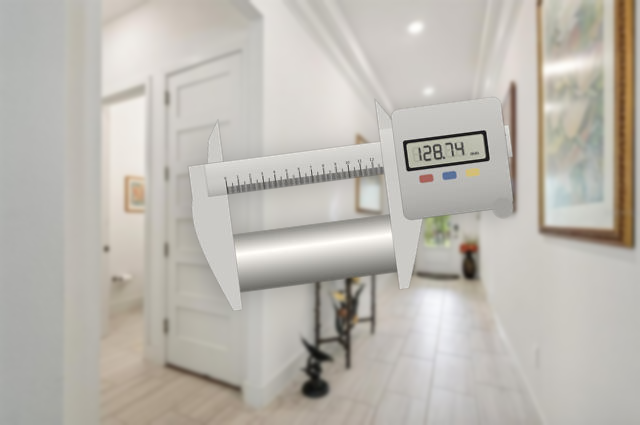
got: {"value": 128.74, "unit": "mm"}
